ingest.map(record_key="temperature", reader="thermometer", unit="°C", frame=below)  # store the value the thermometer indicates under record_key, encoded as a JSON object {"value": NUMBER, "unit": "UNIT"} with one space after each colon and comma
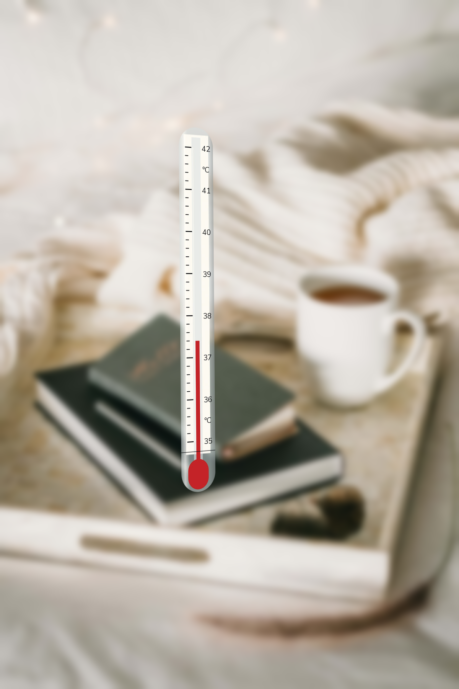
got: {"value": 37.4, "unit": "°C"}
